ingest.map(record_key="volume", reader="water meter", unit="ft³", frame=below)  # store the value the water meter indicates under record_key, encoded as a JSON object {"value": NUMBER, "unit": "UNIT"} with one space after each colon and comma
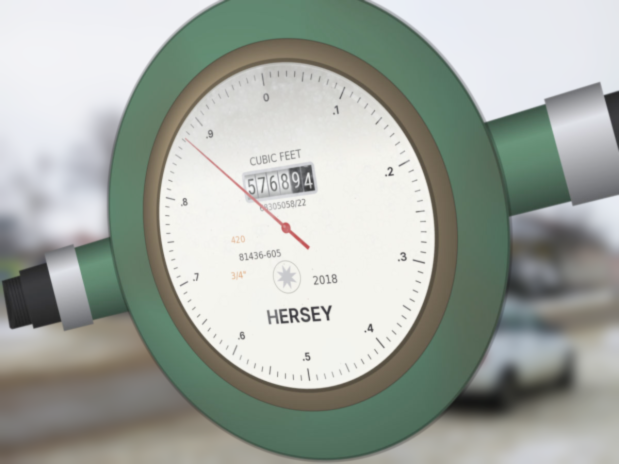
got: {"value": 576893.87, "unit": "ft³"}
